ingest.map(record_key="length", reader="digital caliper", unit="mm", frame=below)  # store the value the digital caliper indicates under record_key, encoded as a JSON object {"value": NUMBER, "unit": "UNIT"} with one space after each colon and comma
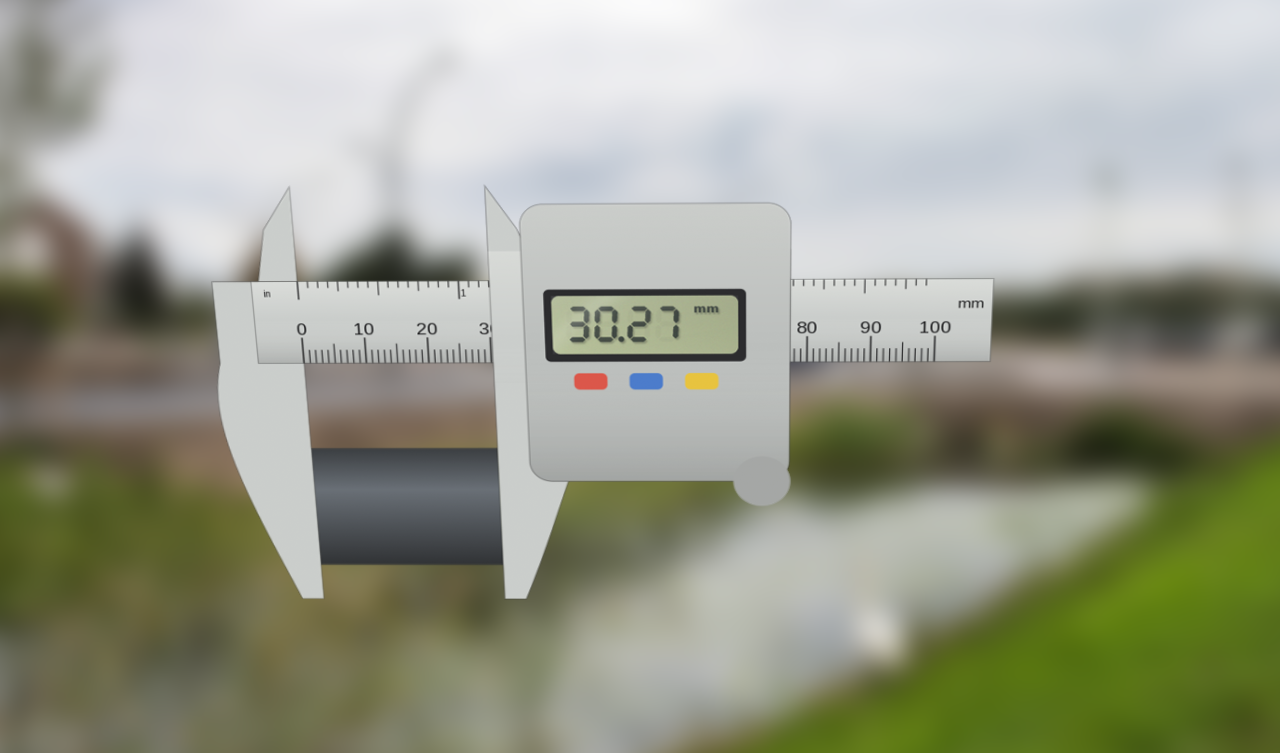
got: {"value": 30.27, "unit": "mm"}
